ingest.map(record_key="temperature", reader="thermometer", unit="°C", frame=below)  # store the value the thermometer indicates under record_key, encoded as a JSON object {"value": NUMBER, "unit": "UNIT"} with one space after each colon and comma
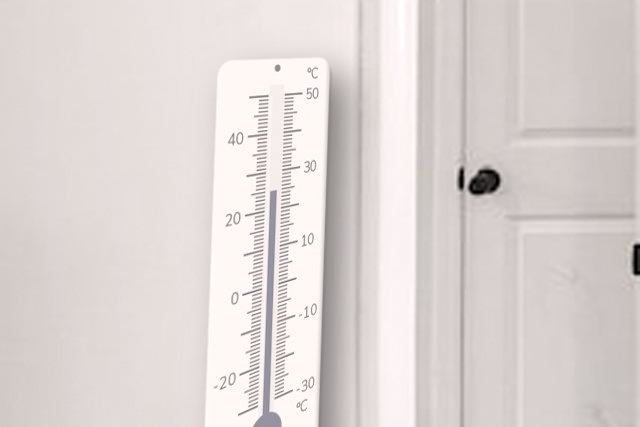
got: {"value": 25, "unit": "°C"}
